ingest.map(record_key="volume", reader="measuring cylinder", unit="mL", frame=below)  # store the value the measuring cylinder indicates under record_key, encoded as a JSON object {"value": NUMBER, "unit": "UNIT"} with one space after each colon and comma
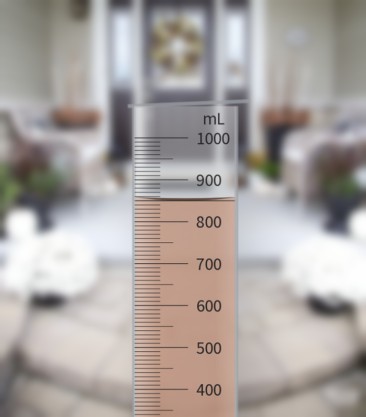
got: {"value": 850, "unit": "mL"}
